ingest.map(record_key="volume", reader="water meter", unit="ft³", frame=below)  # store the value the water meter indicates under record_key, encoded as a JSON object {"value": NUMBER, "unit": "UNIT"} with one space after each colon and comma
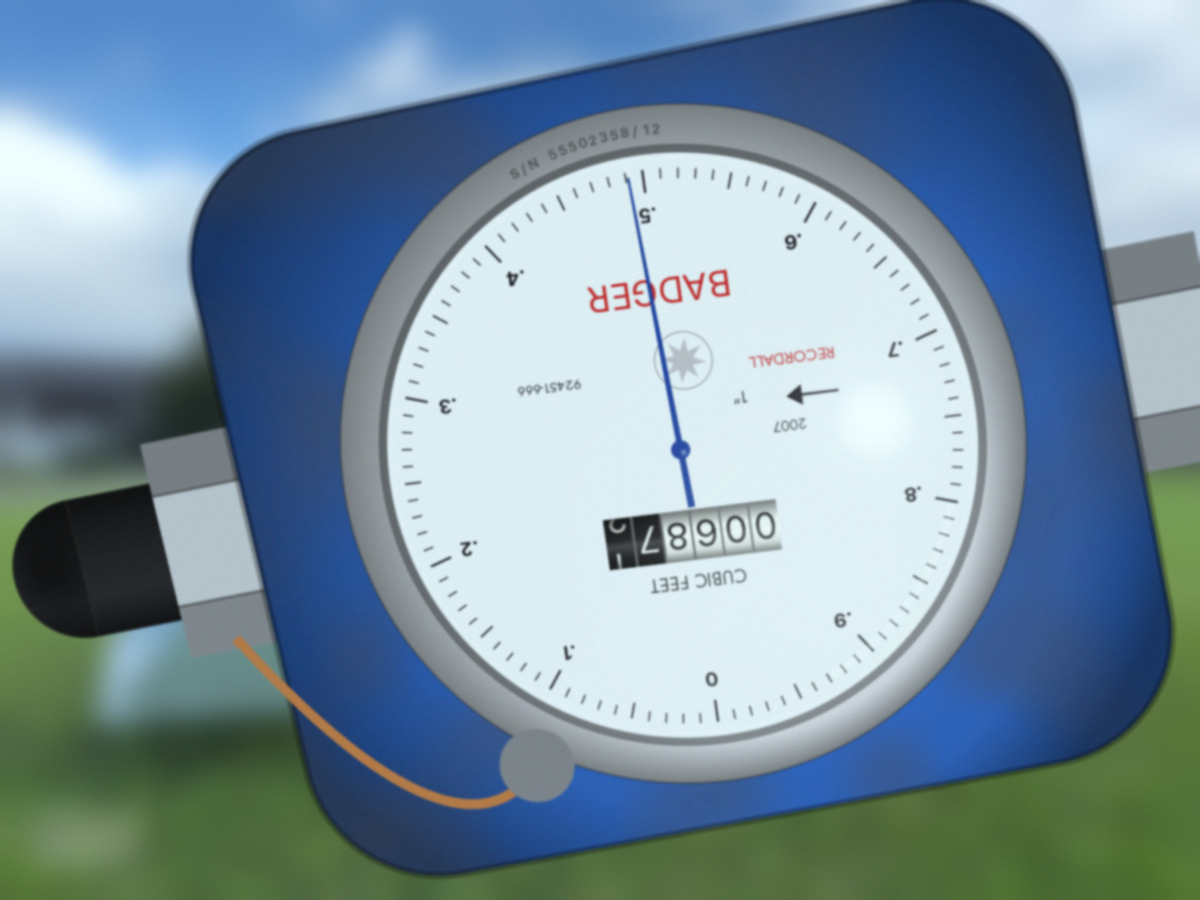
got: {"value": 6871.49, "unit": "ft³"}
